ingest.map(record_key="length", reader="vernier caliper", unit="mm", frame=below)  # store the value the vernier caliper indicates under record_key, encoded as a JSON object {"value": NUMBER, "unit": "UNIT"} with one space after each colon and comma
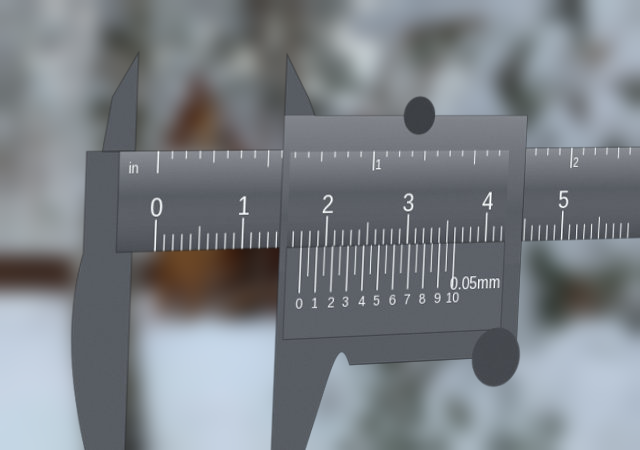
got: {"value": 17.0, "unit": "mm"}
